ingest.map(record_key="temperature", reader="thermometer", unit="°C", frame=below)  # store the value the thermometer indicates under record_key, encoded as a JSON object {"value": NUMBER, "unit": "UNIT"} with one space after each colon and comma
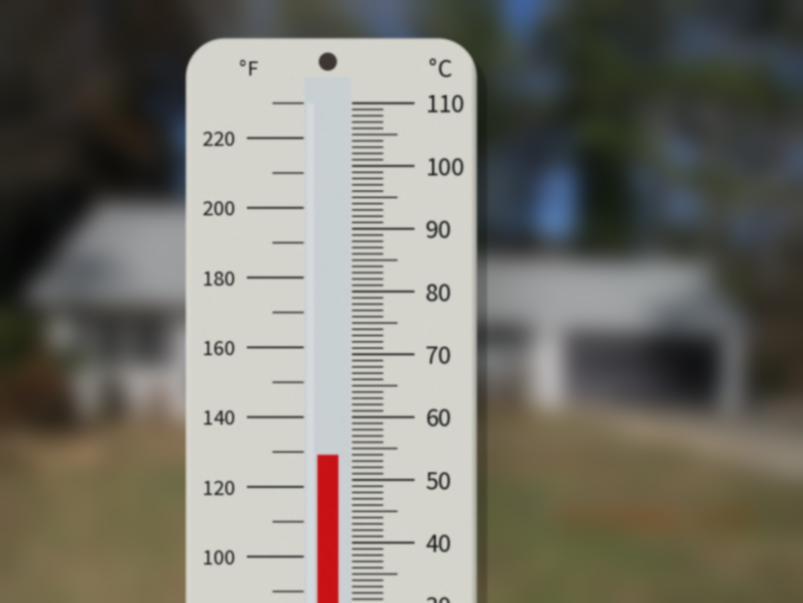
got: {"value": 54, "unit": "°C"}
